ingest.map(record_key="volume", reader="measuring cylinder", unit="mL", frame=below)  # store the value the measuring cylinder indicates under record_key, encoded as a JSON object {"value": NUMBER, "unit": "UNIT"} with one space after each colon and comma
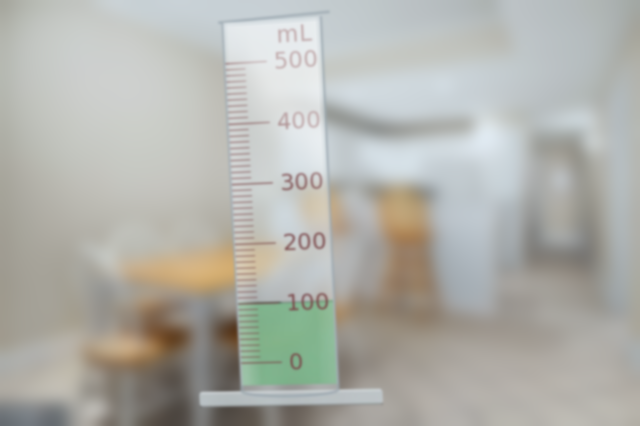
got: {"value": 100, "unit": "mL"}
